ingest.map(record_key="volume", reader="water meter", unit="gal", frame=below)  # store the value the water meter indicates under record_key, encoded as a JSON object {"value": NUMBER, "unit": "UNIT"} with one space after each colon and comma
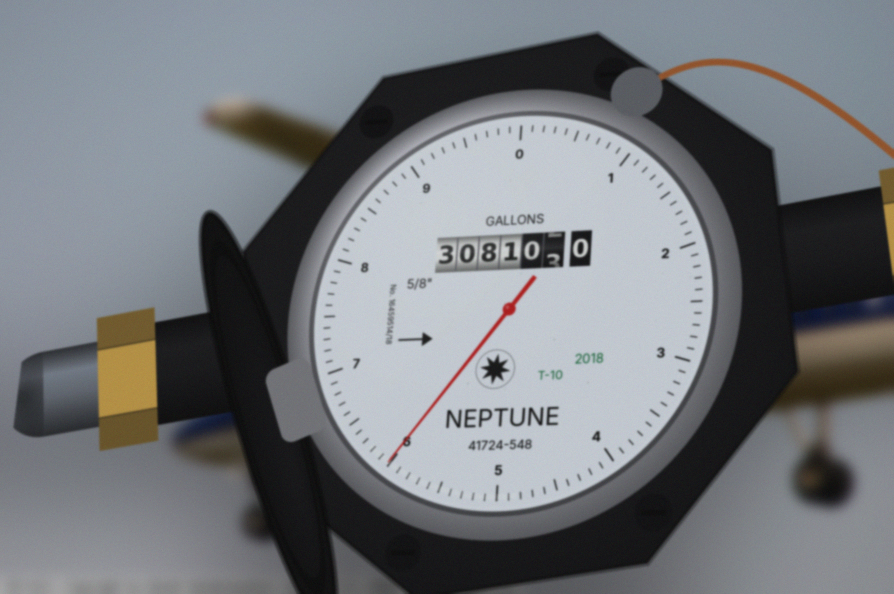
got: {"value": 3081026.0, "unit": "gal"}
